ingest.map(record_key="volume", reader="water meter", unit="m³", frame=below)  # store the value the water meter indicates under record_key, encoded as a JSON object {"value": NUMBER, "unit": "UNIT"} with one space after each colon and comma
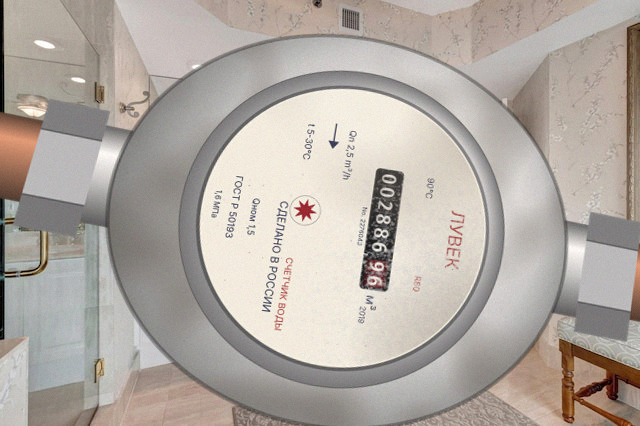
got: {"value": 2886.96, "unit": "m³"}
